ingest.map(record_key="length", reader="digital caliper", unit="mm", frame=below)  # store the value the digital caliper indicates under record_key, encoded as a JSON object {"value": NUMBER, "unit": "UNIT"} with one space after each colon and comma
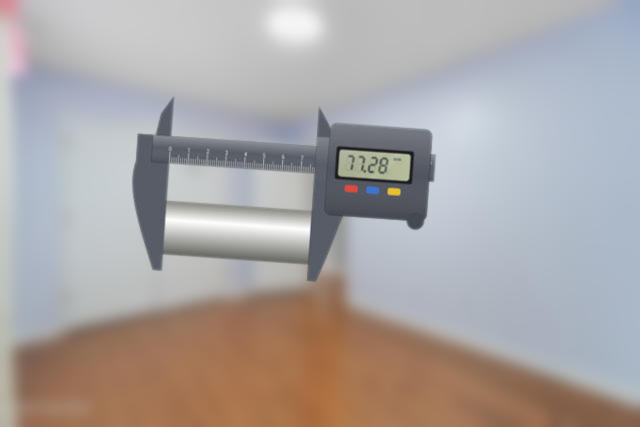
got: {"value": 77.28, "unit": "mm"}
